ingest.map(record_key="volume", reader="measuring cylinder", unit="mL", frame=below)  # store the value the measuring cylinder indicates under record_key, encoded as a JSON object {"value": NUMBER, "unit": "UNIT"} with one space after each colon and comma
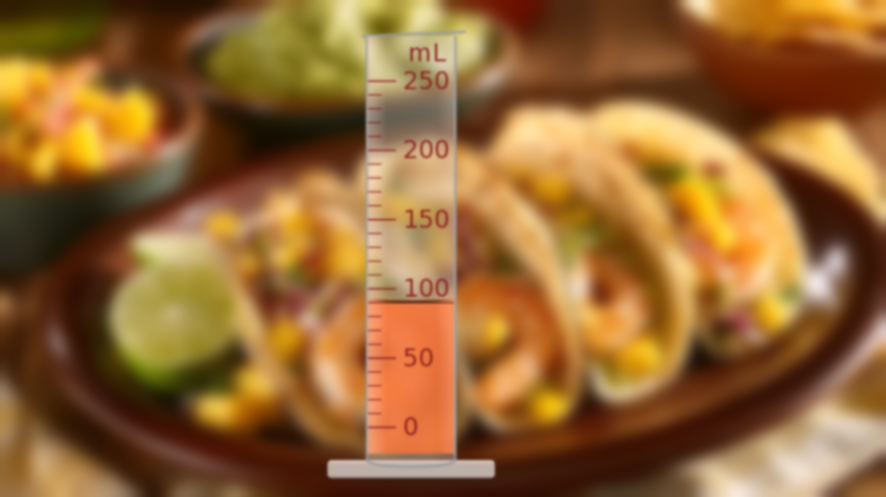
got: {"value": 90, "unit": "mL"}
